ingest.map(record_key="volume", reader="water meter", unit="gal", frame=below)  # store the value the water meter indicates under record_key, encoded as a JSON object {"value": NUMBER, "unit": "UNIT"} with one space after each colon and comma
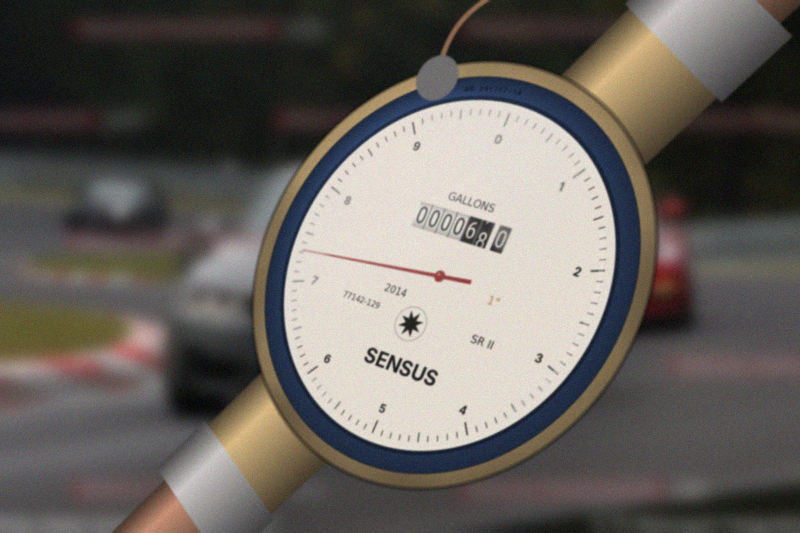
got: {"value": 677.3, "unit": "gal"}
